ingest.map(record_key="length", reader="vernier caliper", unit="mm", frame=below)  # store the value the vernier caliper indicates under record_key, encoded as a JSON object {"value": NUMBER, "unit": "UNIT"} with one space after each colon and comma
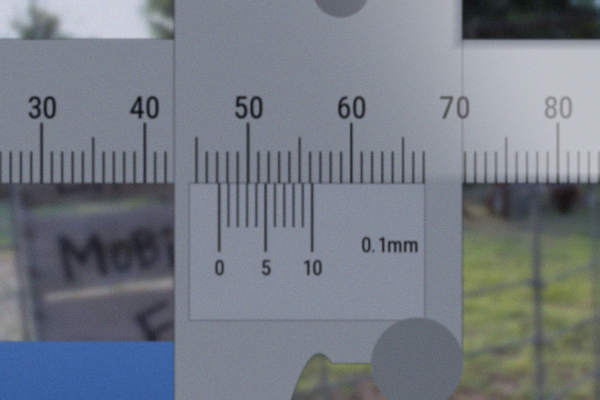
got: {"value": 47.2, "unit": "mm"}
